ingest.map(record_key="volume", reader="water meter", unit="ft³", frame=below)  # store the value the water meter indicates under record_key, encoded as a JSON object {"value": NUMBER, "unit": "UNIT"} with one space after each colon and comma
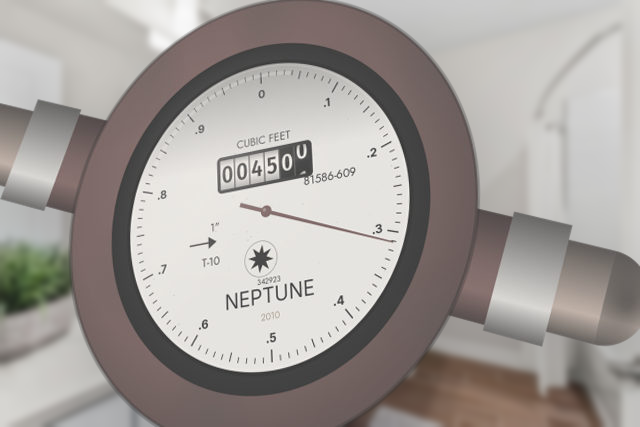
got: {"value": 4500.31, "unit": "ft³"}
